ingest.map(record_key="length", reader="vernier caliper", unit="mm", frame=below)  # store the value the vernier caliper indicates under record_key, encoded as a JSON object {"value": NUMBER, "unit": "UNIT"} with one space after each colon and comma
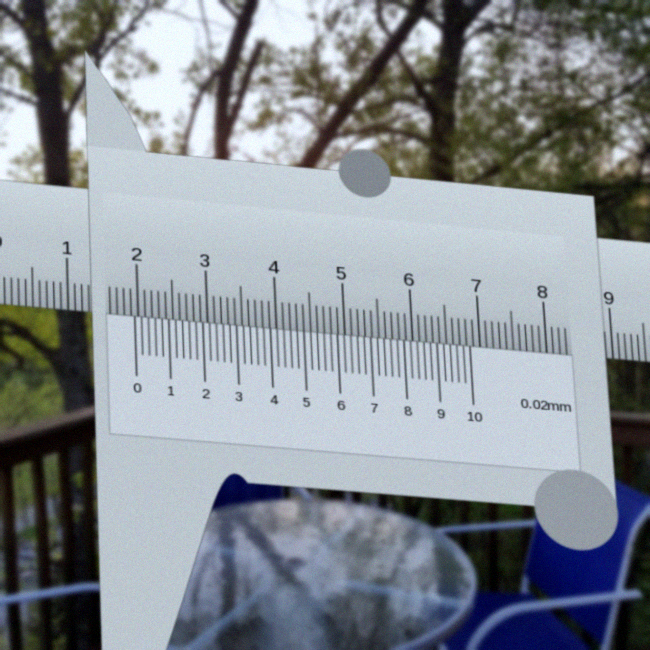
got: {"value": 19.5, "unit": "mm"}
